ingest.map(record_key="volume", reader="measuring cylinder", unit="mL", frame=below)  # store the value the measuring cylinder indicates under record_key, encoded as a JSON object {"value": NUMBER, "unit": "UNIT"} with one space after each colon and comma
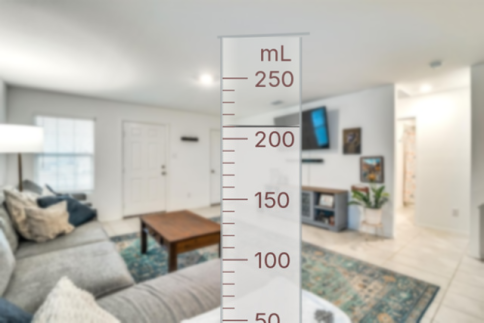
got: {"value": 210, "unit": "mL"}
